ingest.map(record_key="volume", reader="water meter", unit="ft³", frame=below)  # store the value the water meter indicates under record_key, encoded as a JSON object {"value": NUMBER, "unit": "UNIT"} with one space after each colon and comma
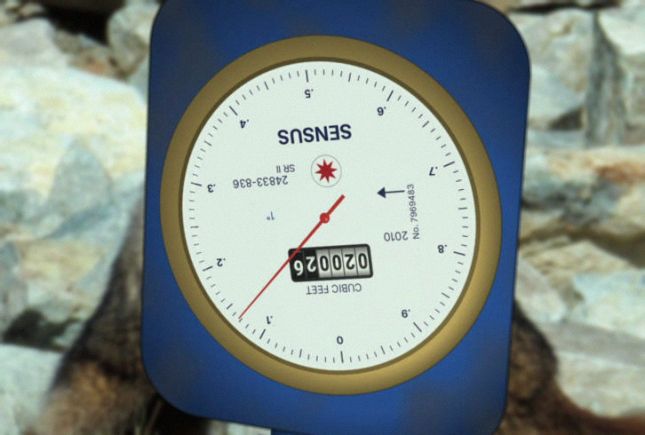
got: {"value": 20026.13, "unit": "ft³"}
